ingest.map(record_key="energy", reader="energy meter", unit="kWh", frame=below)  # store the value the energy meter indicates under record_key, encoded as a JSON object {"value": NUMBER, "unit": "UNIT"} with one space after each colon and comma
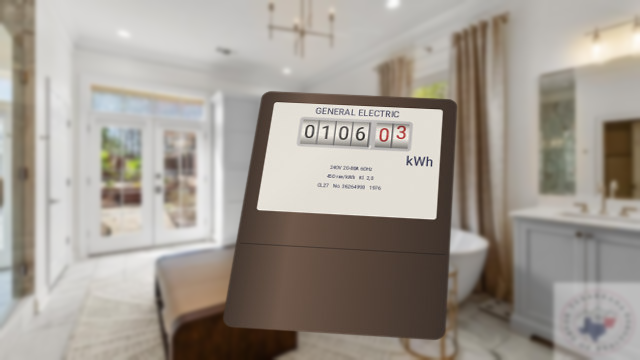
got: {"value": 106.03, "unit": "kWh"}
